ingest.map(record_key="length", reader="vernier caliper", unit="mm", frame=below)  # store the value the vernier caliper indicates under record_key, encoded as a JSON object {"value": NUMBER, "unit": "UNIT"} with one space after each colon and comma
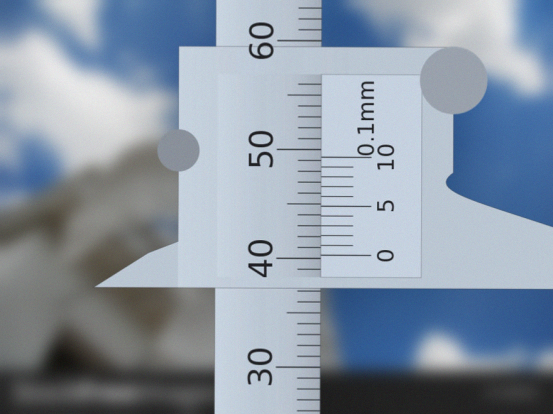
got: {"value": 40.3, "unit": "mm"}
